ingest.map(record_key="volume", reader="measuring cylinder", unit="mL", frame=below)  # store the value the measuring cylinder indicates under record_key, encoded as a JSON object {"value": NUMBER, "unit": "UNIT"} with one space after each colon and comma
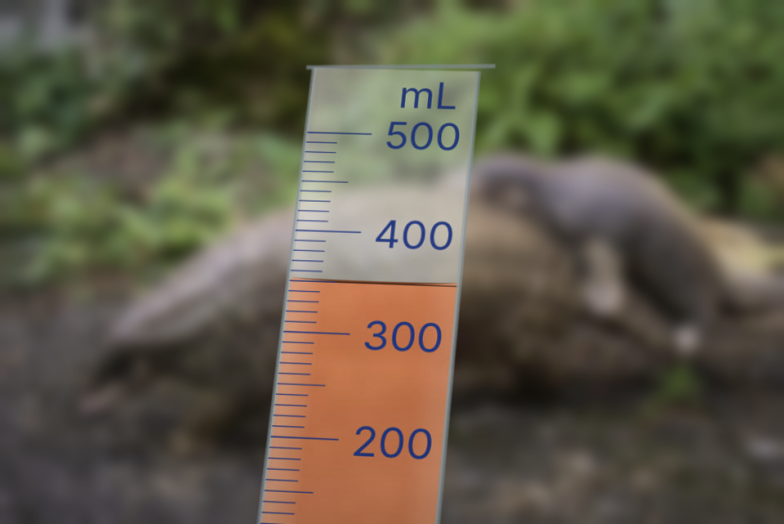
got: {"value": 350, "unit": "mL"}
